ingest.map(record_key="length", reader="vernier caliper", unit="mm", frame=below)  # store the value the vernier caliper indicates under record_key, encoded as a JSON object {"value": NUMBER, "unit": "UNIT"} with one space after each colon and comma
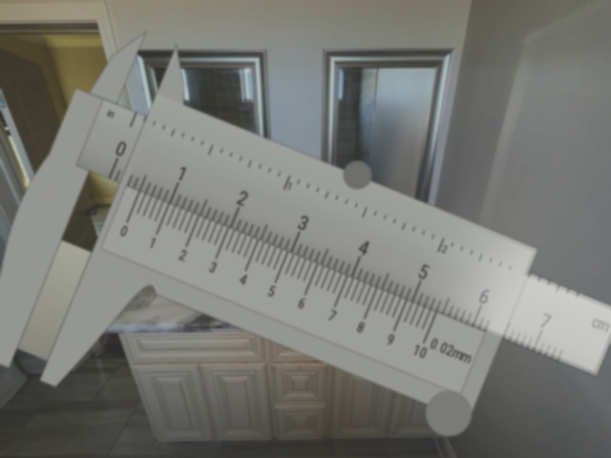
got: {"value": 5.0, "unit": "mm"}
